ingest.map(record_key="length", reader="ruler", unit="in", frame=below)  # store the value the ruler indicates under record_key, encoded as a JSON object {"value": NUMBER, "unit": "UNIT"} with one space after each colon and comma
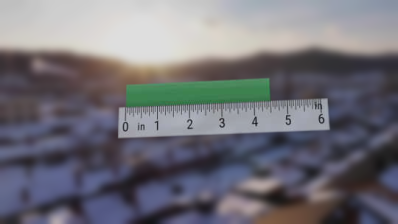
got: {"value": 4.5, "unit": "in"}
